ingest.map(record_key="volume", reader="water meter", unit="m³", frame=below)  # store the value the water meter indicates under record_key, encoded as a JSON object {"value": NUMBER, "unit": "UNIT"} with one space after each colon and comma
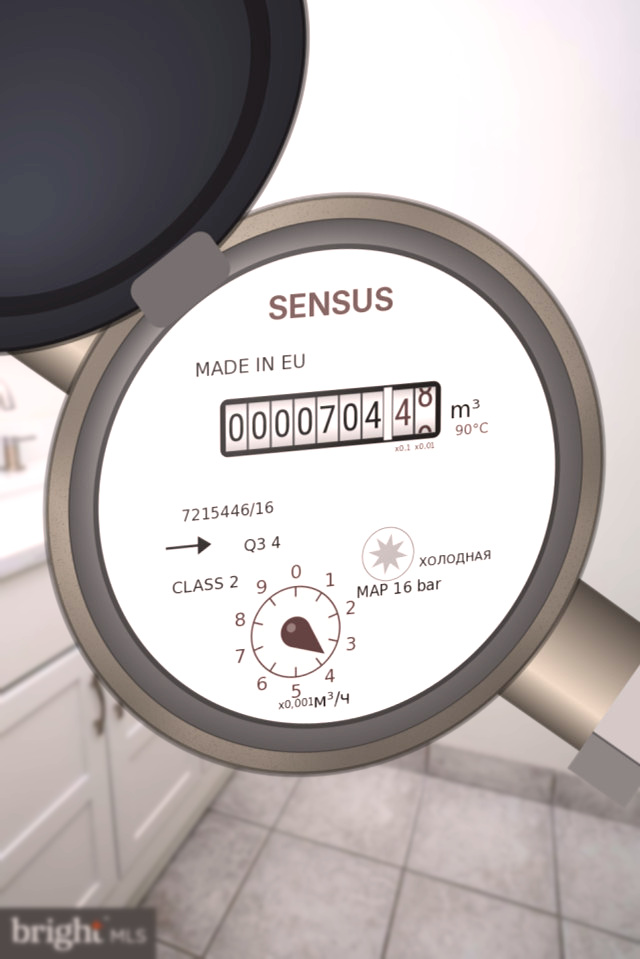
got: {"value": 704.483, "unit": "m³"}
